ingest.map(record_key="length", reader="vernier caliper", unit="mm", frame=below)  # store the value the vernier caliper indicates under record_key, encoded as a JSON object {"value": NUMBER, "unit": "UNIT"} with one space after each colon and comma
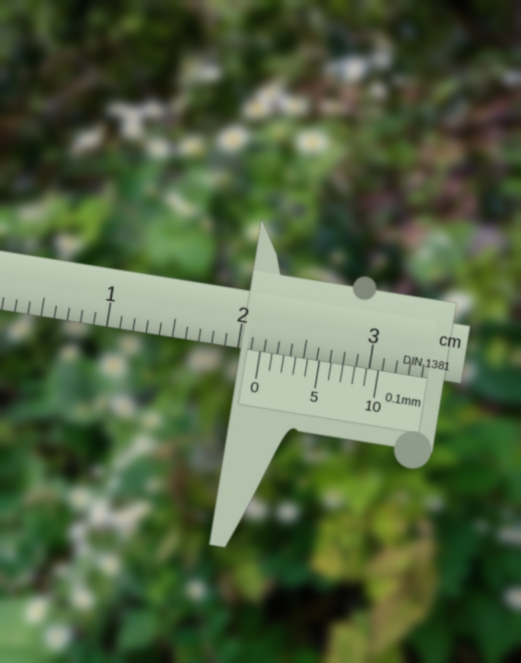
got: {"value": 21.7, "unit": "mm"}
